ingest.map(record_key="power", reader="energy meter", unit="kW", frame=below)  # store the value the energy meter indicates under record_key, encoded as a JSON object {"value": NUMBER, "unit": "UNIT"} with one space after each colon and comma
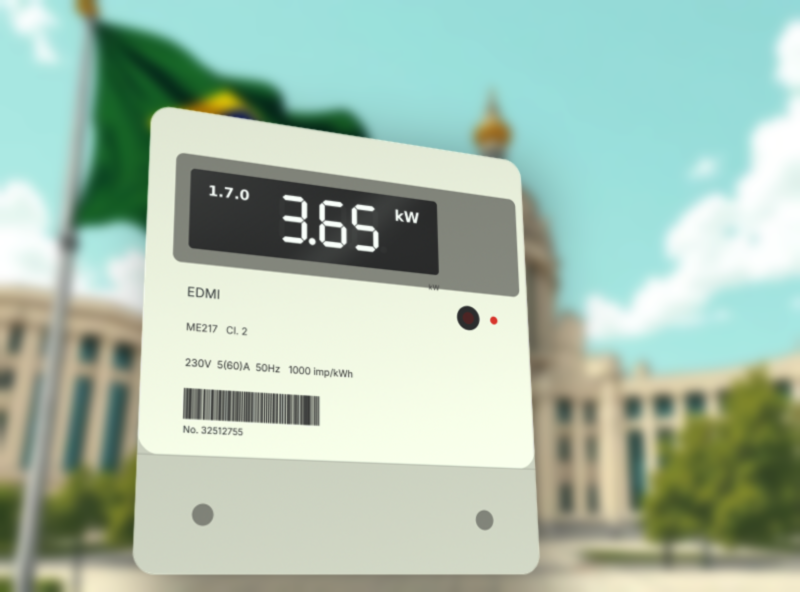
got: {"value": 3.65, "unit": "kW"}
